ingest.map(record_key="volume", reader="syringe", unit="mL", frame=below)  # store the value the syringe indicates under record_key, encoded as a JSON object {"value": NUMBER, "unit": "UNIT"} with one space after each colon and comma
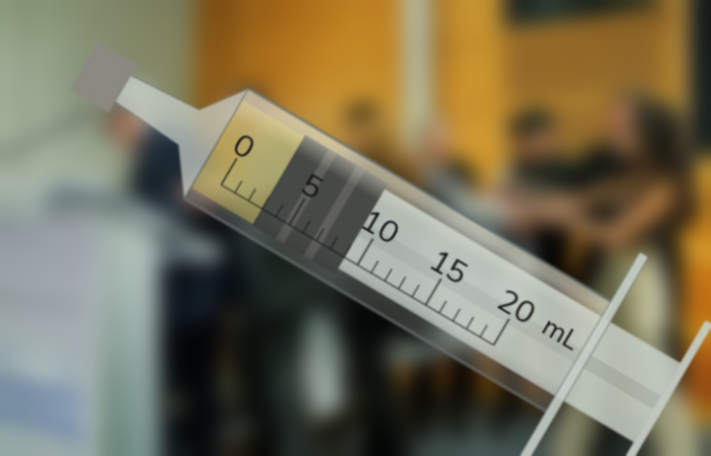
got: {"value": 3, "unit": "mL"}
